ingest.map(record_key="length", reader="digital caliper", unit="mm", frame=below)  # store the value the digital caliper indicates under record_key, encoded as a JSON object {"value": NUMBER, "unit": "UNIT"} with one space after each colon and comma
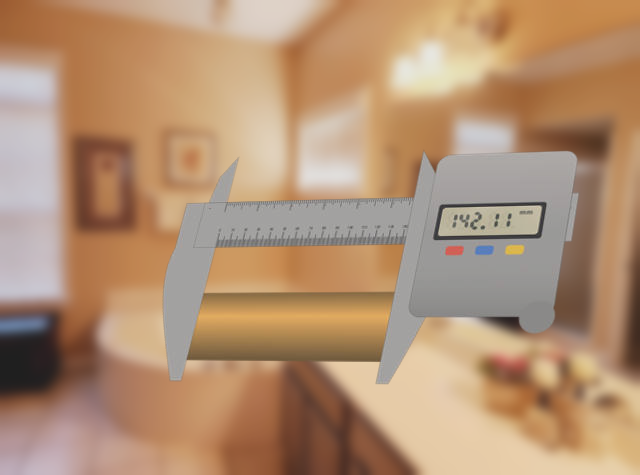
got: {"value": 142.11, "unit": "mm"}
